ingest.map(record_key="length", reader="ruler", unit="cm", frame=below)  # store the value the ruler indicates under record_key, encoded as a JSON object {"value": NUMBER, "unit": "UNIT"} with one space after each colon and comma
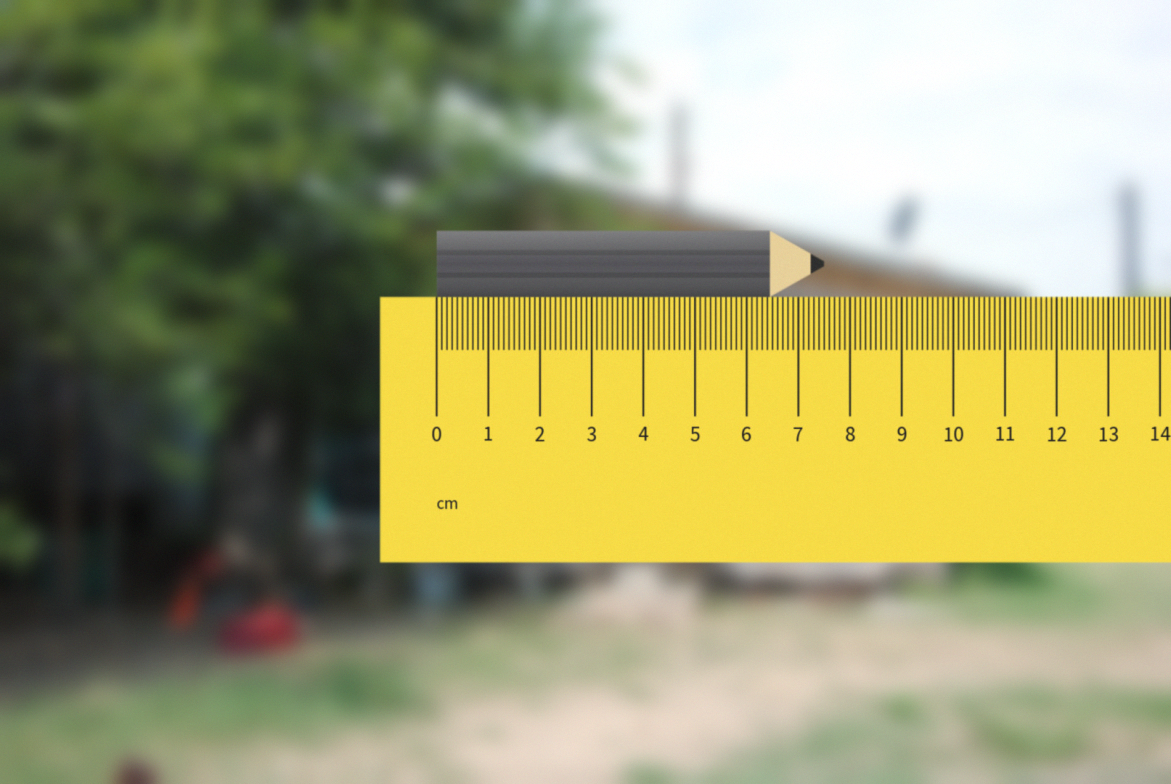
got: {"value": 7.5, "unit": "cm"}
